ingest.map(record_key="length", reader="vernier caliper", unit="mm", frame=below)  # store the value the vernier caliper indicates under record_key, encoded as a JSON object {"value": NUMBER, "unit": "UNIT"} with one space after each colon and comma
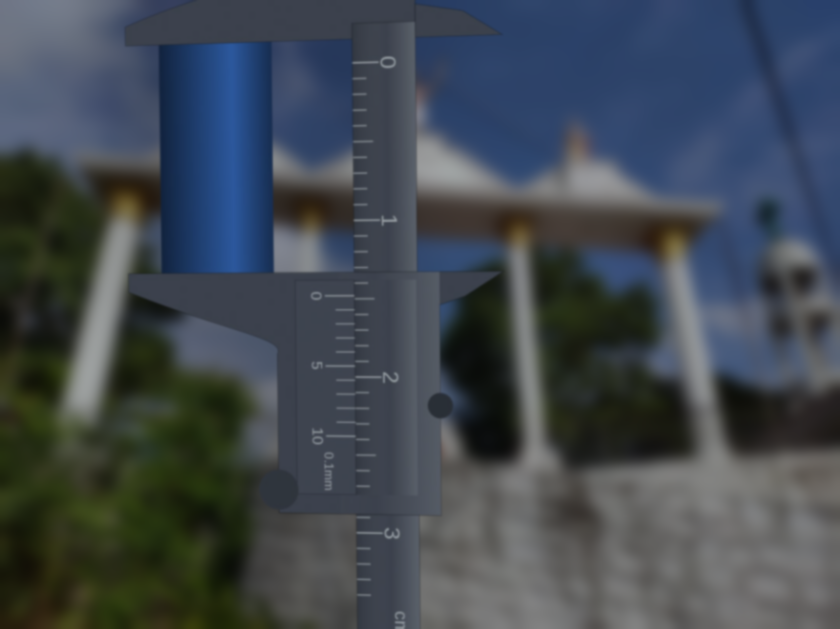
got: {"value": 14.8, "unit": "mm"}
